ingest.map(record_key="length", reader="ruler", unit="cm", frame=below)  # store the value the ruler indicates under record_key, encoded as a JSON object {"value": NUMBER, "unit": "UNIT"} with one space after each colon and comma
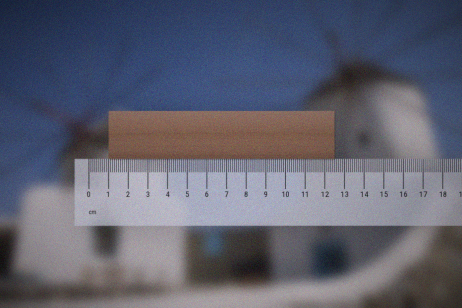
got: {"value": 11.5, "unit": "cm"}
